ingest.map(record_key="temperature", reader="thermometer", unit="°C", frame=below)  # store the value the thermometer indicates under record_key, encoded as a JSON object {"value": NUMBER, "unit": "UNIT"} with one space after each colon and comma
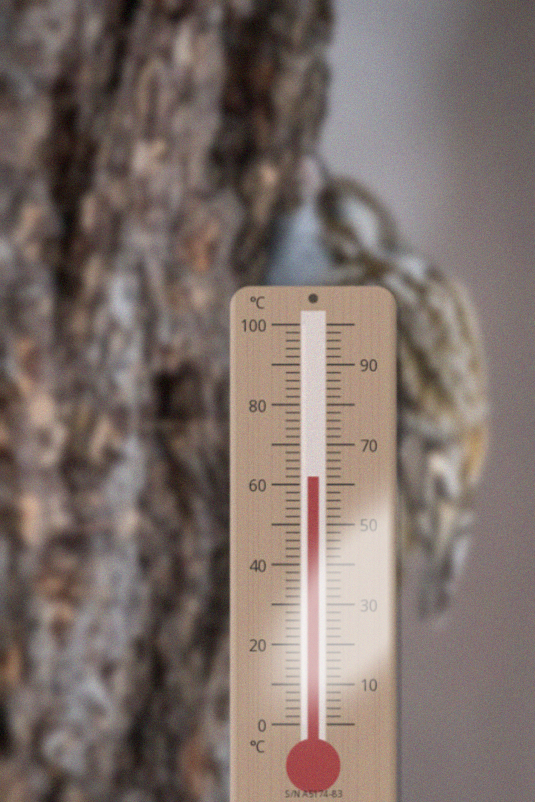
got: {"value": 62, "unit": "°C"}
